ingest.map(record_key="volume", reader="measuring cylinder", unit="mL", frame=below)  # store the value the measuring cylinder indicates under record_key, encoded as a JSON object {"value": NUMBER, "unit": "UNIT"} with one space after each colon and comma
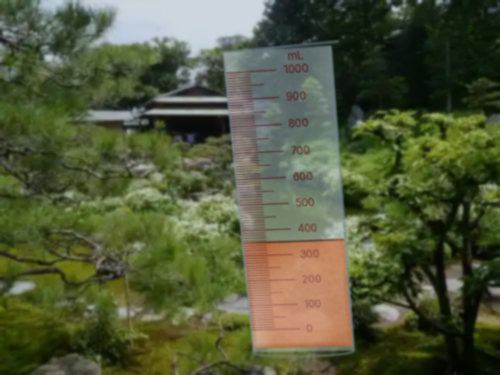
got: {"value": 350, "unit": "mL"}
